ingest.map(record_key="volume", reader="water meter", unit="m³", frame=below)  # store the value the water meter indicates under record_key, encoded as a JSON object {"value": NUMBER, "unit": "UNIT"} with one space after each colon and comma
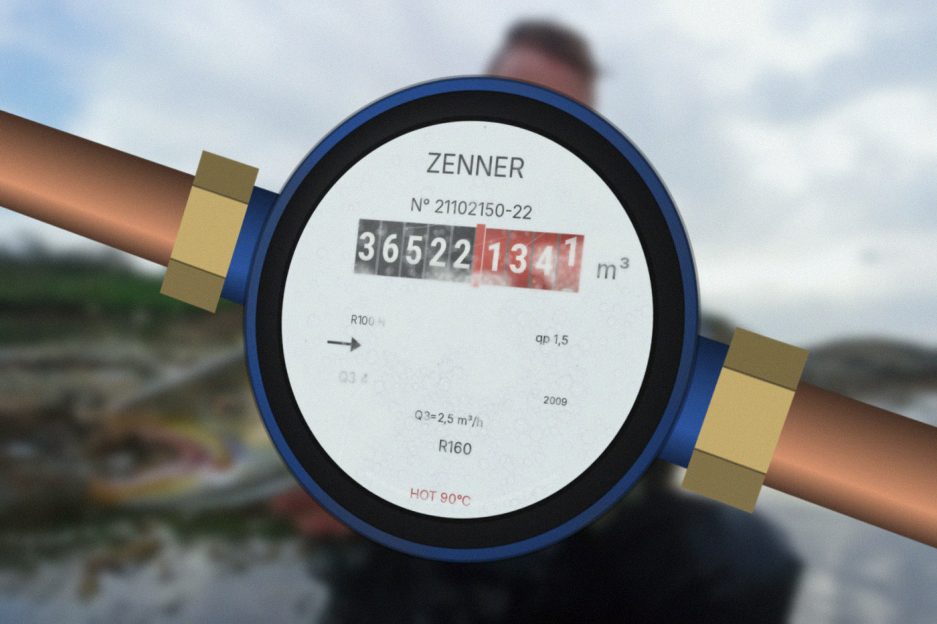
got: {"value": 36522.1341, "unit": "m³"}
